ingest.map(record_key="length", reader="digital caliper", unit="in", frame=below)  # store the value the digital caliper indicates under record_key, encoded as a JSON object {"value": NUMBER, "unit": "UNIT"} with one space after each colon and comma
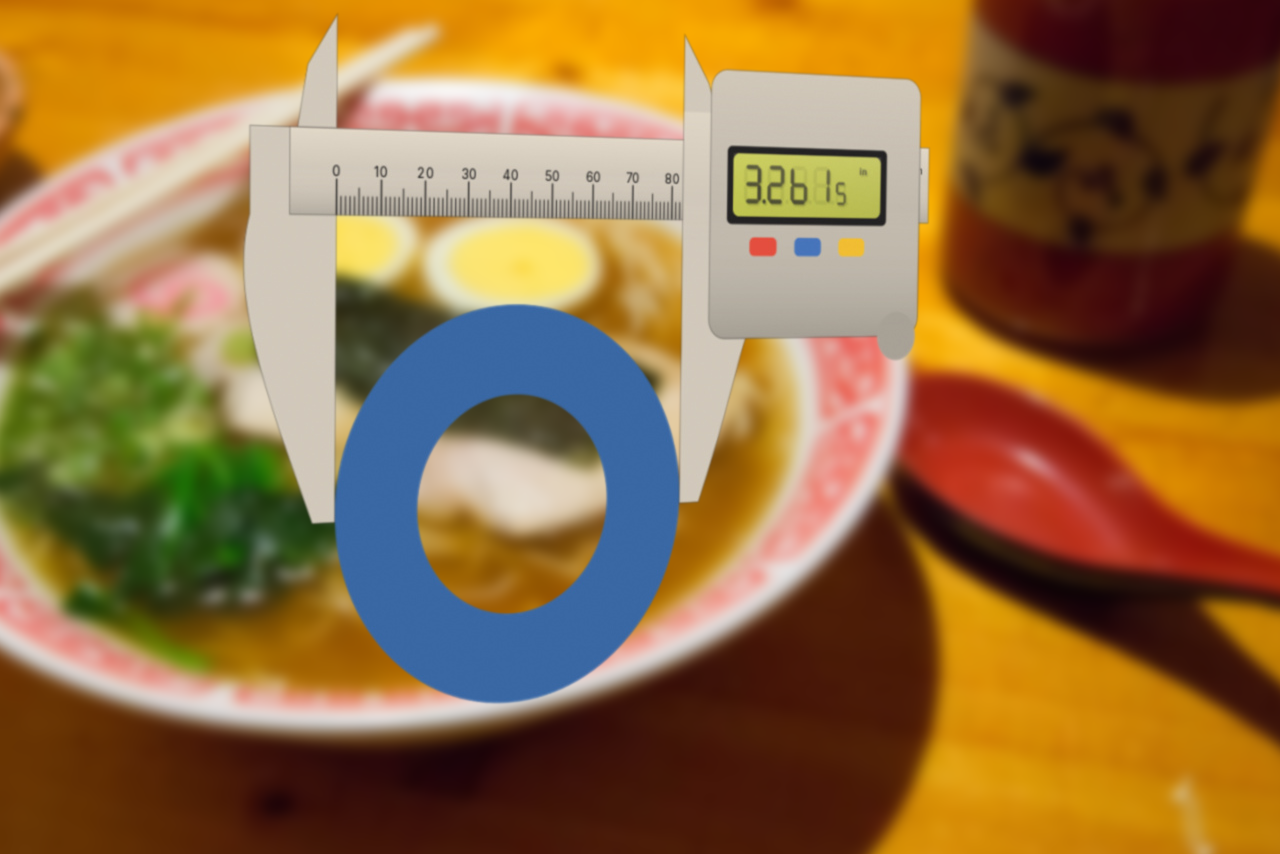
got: {"value": 3.2615, "unit": "in"}
